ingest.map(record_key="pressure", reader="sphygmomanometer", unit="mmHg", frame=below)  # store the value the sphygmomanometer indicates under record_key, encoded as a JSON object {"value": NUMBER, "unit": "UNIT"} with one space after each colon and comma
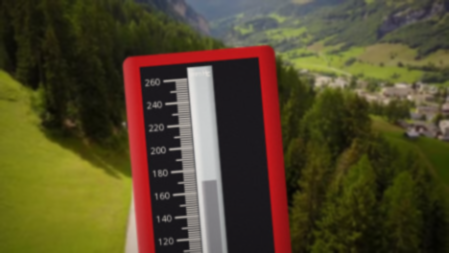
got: {"value": 170, "unit": "mmHg"}
